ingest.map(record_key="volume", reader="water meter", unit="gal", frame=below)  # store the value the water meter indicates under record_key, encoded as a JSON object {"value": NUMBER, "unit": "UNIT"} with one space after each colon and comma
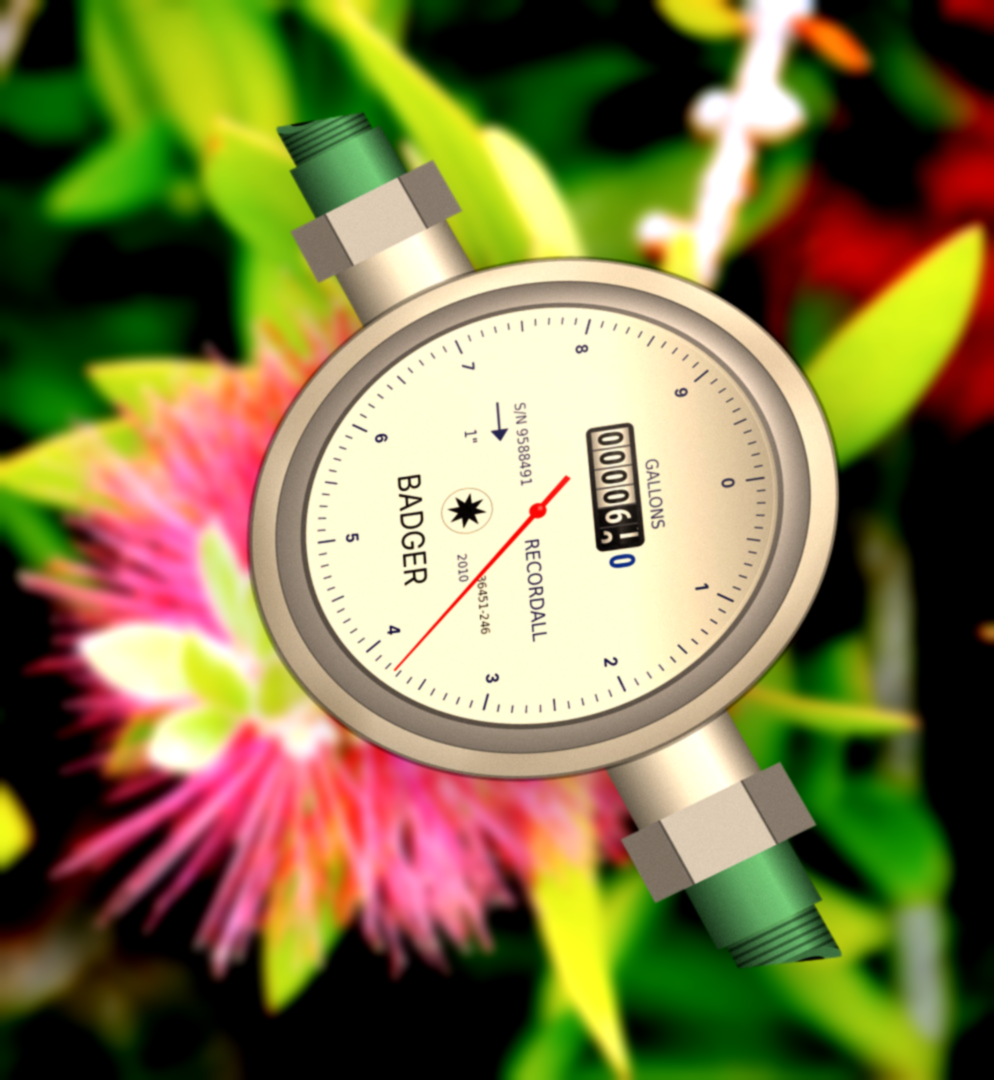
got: {"value": 613.7, "unit": "gal"}
